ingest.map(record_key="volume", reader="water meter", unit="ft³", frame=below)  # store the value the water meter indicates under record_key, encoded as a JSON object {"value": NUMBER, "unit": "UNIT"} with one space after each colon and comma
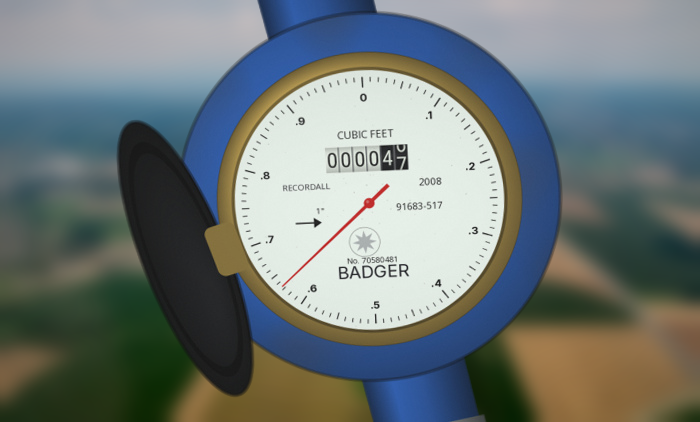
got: {"value": 46.63, "unit": "ft³"}
